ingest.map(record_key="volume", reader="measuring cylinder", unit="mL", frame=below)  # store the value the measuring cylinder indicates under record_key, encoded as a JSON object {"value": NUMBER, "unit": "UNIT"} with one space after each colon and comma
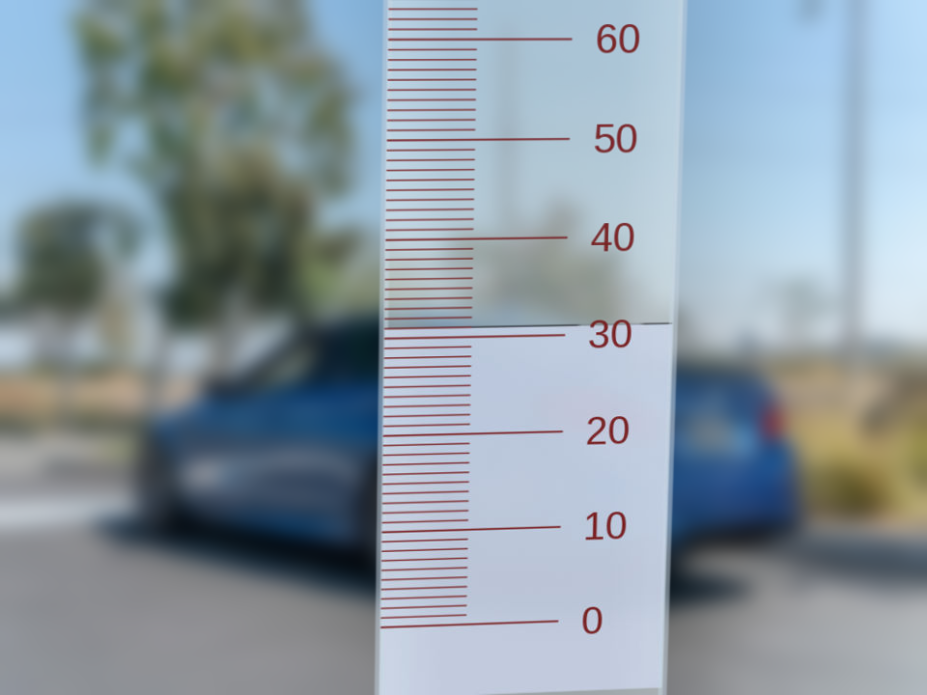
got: {"value": 31, "unit": "mL"}
